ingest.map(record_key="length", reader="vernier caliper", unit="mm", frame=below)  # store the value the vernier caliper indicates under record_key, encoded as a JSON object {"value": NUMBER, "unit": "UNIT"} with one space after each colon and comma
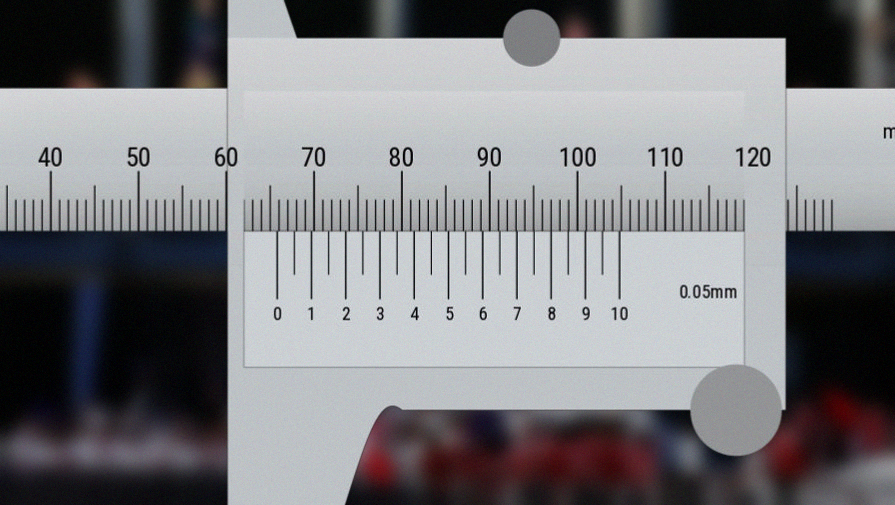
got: {"value": 65.8, "unit": "mm"}
